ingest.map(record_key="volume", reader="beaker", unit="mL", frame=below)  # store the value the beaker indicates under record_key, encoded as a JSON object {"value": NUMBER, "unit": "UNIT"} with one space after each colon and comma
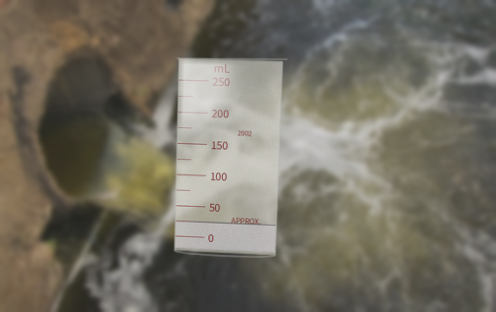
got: {"value": 25, "unit": "mL"}
